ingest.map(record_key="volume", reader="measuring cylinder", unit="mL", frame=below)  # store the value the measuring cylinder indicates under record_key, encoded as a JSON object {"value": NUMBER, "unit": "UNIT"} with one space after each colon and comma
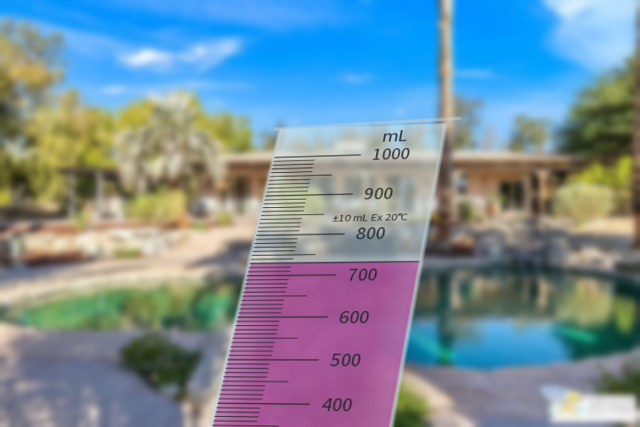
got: {"value": 730, "unit": "mL"}
